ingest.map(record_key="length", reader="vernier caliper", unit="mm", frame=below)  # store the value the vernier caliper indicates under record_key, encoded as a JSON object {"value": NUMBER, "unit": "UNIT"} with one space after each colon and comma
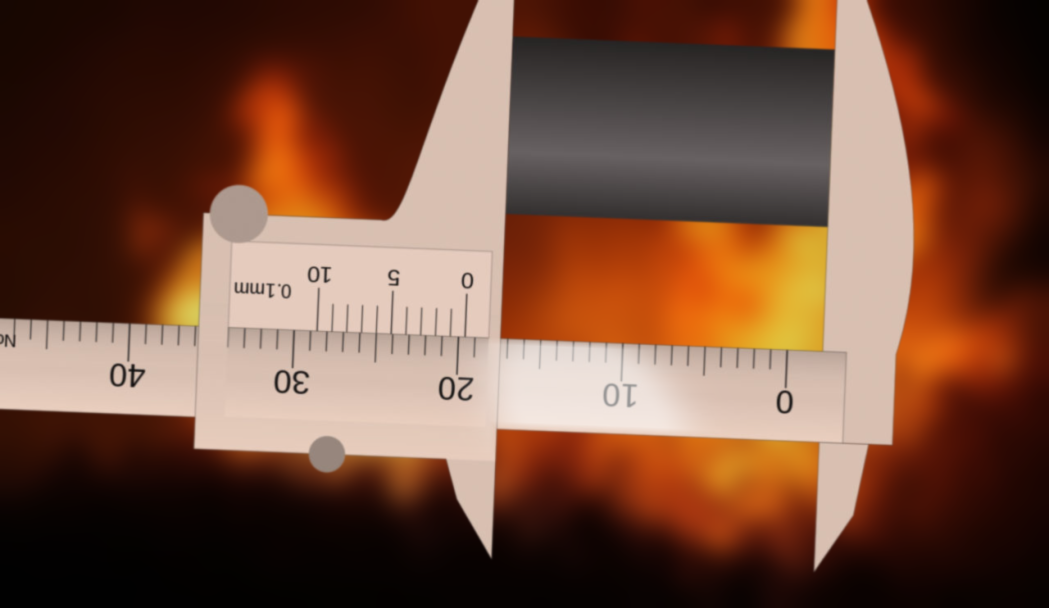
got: {"value": 19.6, "unit": "mm"}
